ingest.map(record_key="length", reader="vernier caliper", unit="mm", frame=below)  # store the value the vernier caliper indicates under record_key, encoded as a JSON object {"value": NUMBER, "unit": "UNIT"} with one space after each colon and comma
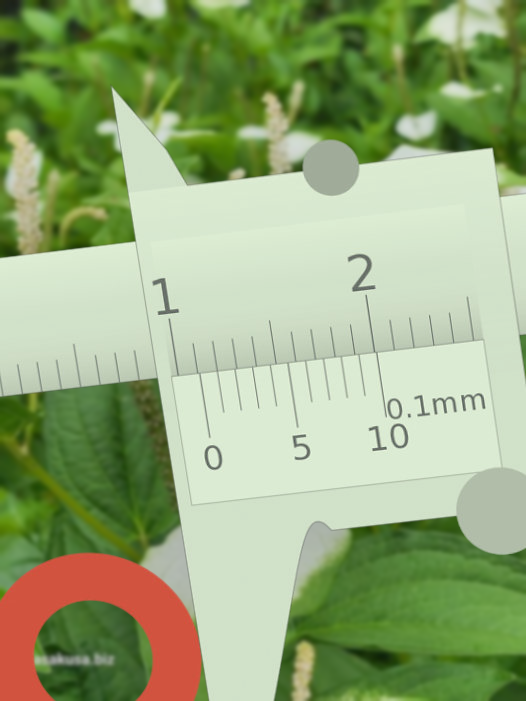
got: {"value": 11.1, "unit": "mm"}
